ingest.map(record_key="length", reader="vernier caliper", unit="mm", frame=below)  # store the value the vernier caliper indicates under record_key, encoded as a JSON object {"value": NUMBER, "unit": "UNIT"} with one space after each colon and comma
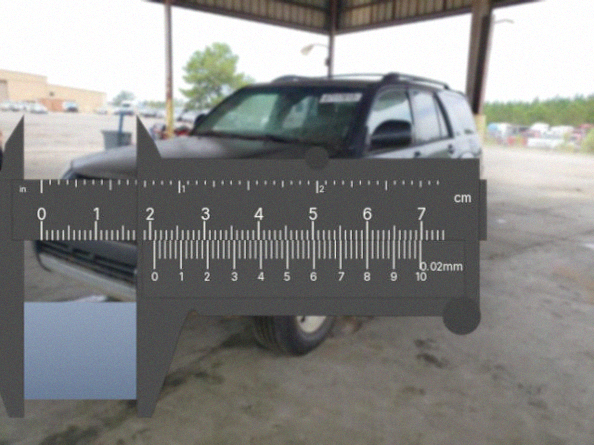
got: {"value": 20.8, "unit": "mm"}
